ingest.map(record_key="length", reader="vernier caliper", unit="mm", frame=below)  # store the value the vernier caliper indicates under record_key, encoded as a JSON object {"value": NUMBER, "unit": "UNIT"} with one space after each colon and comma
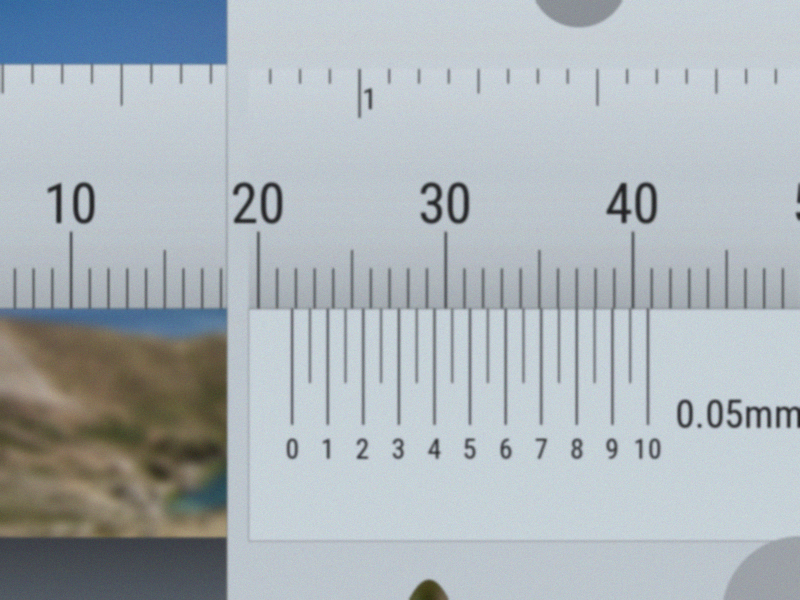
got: {"value": 21.8, "unit": "mm"}
